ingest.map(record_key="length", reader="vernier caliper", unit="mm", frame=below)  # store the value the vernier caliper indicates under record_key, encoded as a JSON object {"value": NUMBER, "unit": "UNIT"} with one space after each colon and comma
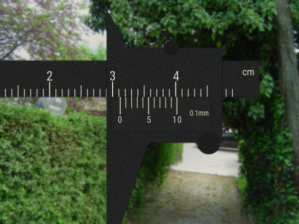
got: {"value": 31.2, "unit": "mm"}
